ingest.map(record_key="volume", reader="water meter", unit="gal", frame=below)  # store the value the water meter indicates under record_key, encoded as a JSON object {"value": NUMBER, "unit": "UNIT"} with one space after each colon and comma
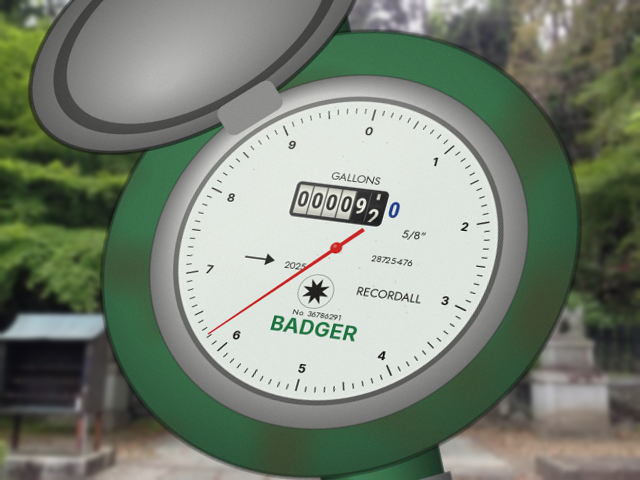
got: {"value": 916.2, "unit": "gal"}
